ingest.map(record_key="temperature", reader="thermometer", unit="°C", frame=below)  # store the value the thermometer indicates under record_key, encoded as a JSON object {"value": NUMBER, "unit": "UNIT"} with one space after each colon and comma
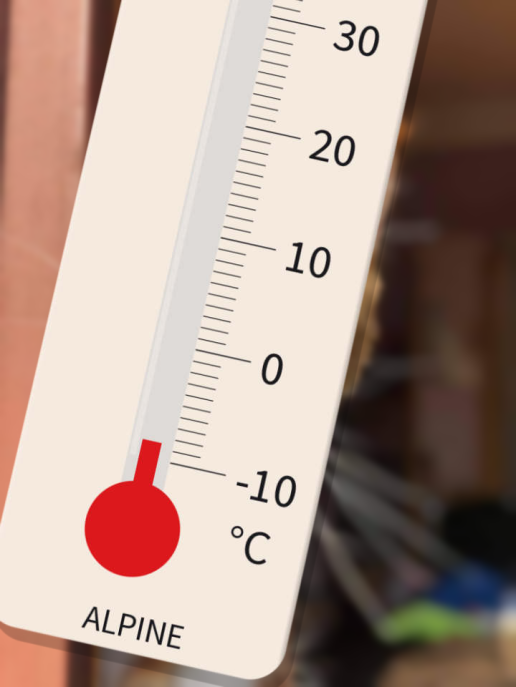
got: {"value": -8.5, "unit": "°C"}
